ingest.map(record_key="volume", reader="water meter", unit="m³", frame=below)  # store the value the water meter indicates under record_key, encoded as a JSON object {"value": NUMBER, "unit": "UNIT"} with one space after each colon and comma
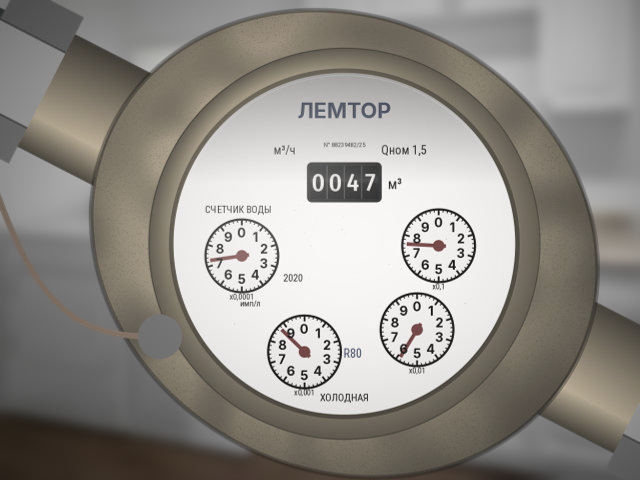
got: {"value": 47.7587, "unit": "m³"}
